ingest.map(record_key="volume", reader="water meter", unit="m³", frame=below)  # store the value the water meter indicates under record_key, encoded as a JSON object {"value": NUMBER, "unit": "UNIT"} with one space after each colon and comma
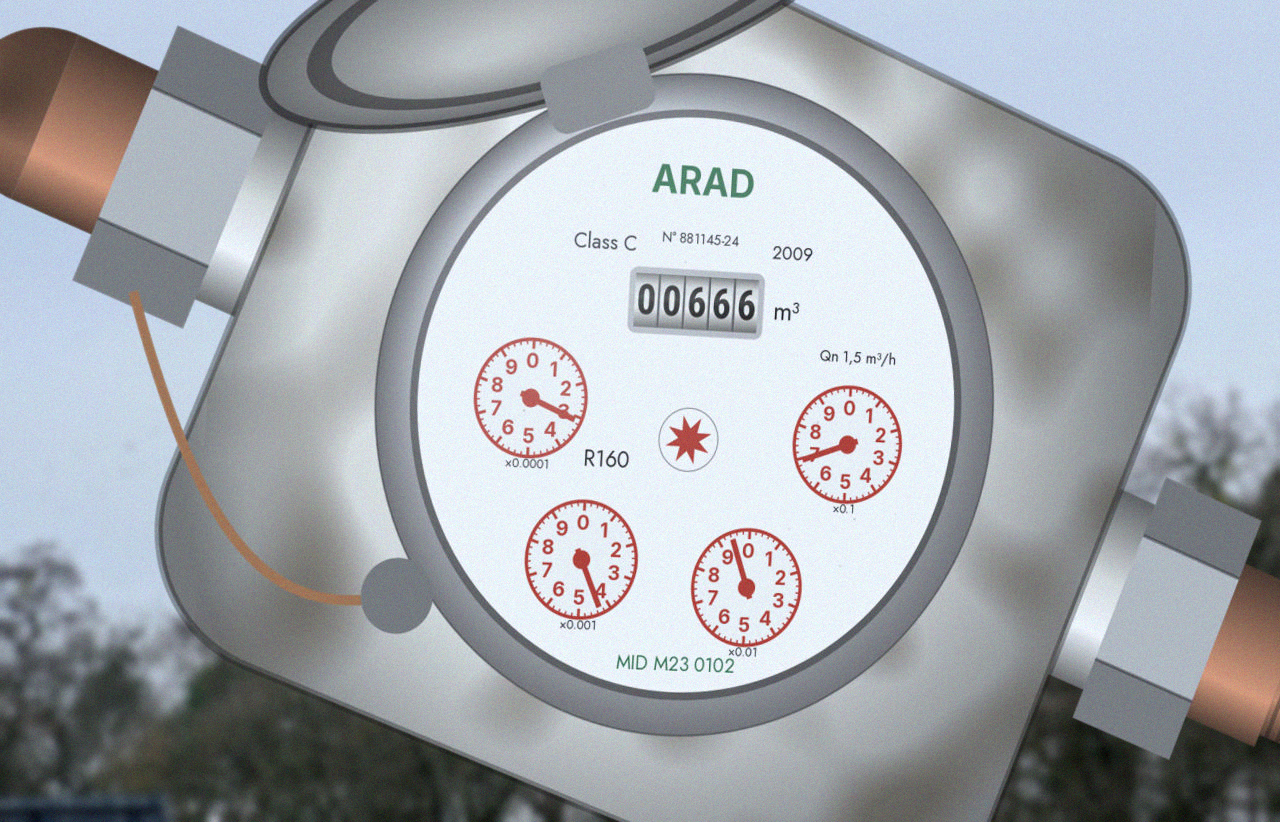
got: {"value": 666.6943, "unit": "m³"}
